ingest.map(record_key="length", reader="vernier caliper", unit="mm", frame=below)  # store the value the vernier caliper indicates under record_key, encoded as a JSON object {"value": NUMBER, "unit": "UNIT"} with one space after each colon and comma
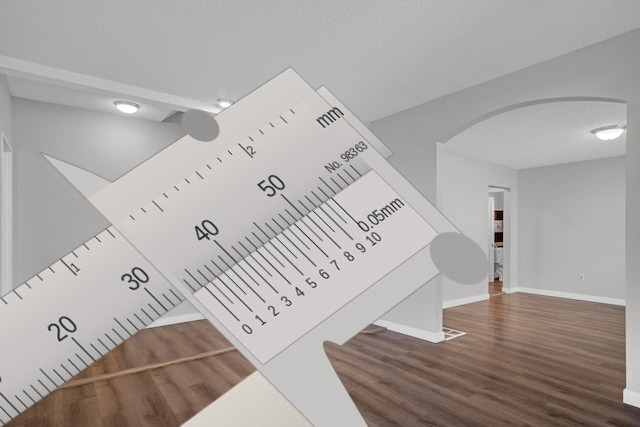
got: {"value": 35.2, "unit": "mm"}
